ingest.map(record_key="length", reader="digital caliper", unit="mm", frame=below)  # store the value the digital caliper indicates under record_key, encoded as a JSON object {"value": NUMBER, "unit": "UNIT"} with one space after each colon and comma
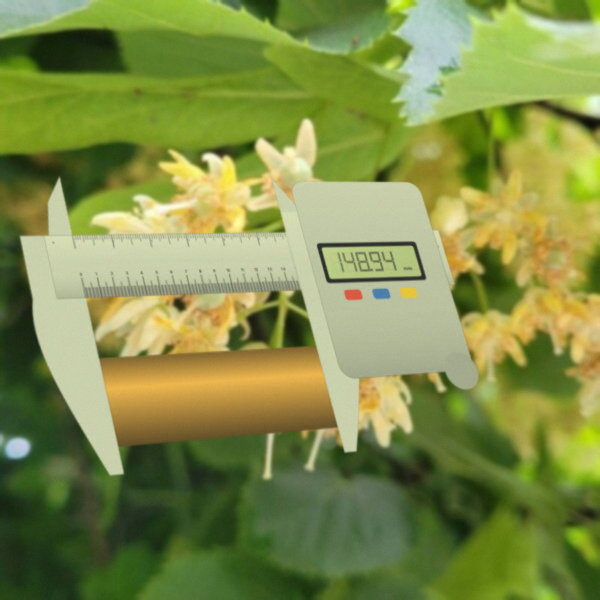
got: {"value": 148.94, "unit": "mm"}
